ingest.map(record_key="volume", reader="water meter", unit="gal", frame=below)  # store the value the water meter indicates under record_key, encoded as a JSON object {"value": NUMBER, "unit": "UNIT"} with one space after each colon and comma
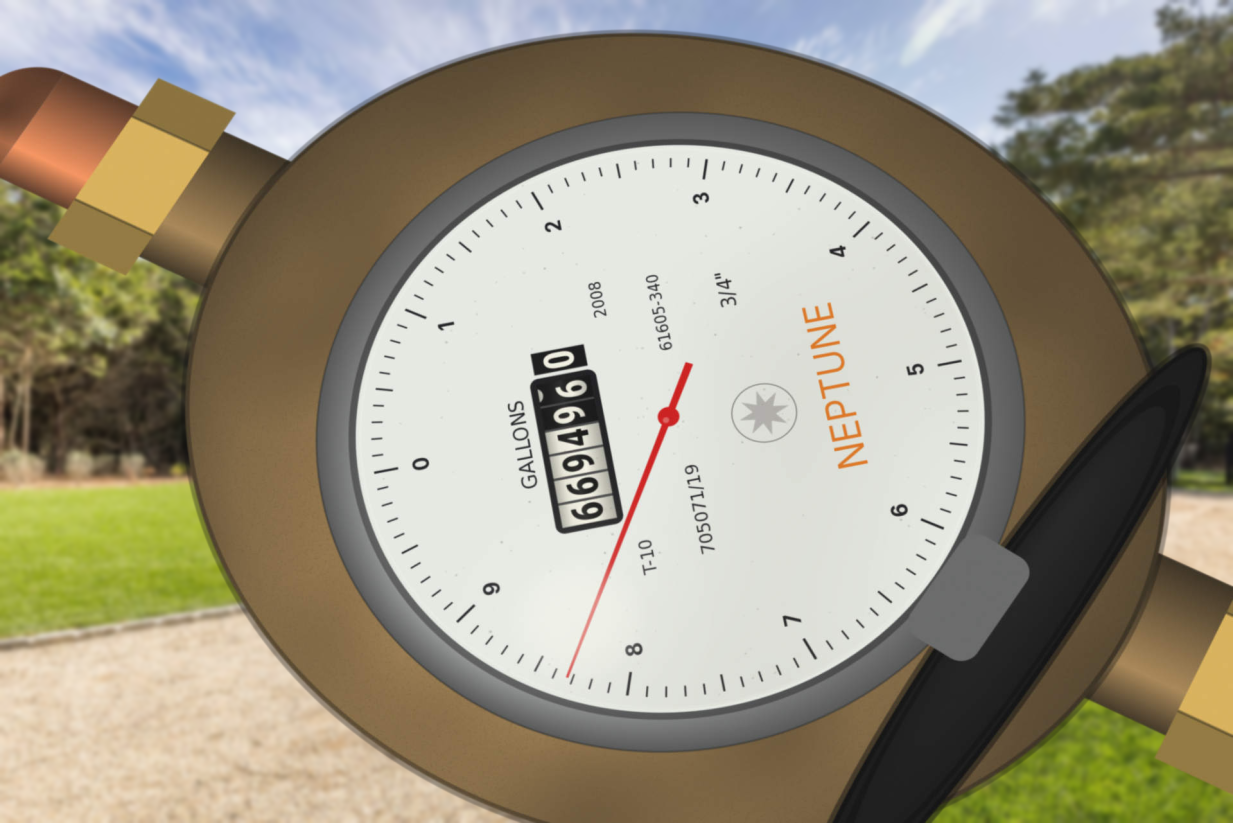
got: {"value": 6694958.3, "unit": "gal"}
